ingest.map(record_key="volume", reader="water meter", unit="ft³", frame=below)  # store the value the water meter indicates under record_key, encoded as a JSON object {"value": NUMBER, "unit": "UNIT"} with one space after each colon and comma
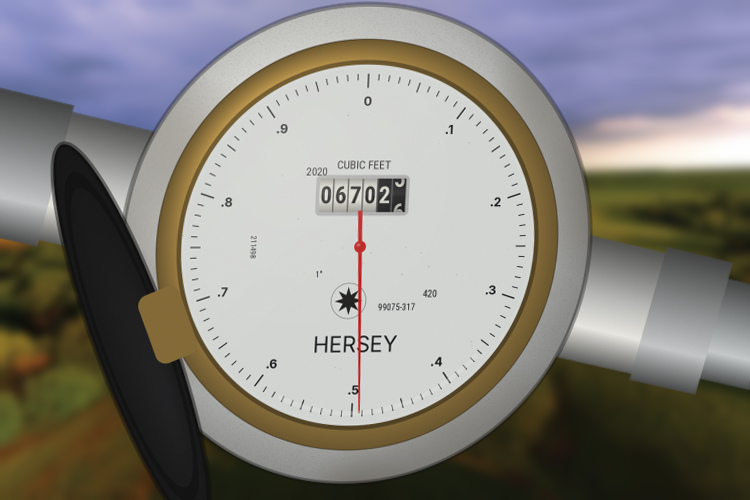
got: {"value": 67025.49, "unit": "ft³"}
